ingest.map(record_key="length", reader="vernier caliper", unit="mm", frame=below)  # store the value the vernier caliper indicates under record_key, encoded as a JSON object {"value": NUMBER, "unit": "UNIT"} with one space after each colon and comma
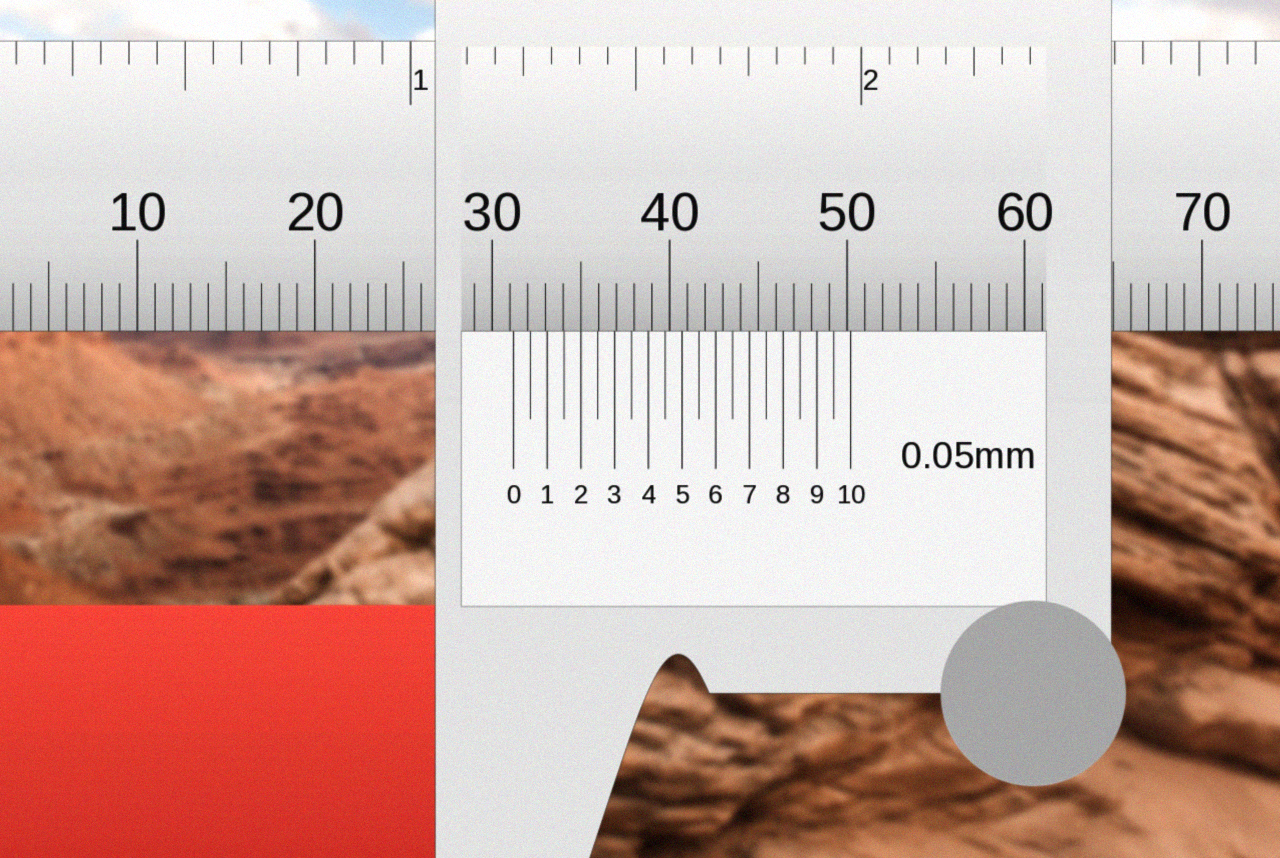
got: {"value": 31.2, "unit": "mm"}
